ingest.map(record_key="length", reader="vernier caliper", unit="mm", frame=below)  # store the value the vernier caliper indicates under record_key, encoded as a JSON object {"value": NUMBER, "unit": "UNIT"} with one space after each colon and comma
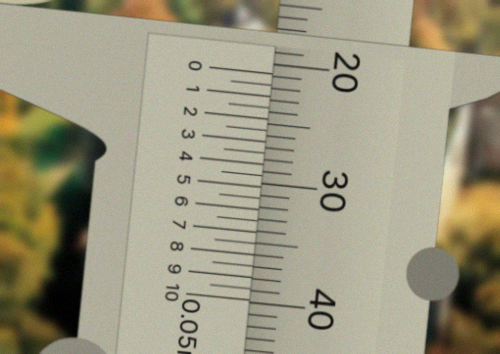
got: {"value": 20.8, "unit": "mm"}
